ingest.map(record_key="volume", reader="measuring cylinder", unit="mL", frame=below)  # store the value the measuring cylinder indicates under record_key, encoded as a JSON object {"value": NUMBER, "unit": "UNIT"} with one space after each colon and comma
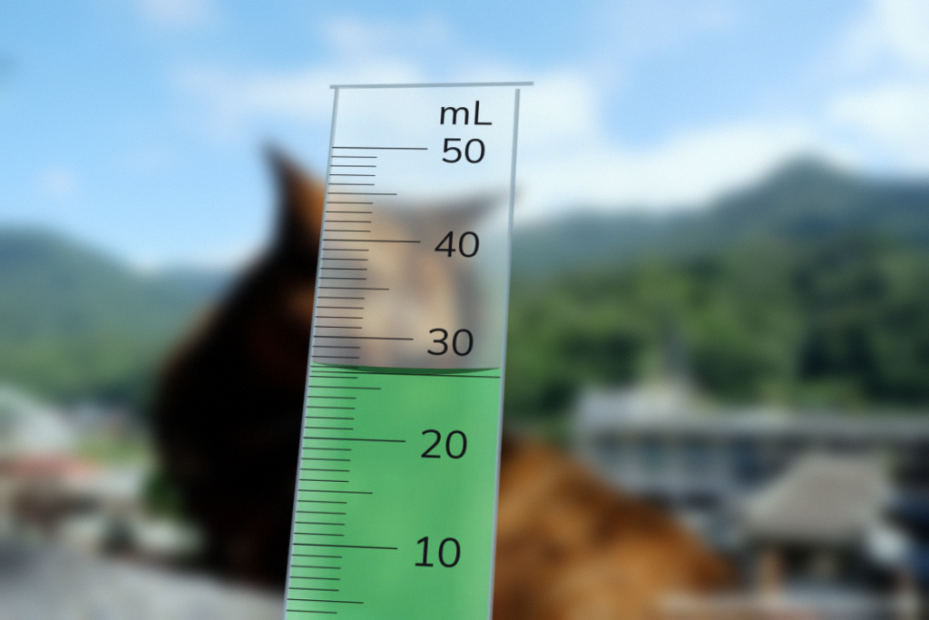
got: {"value": 26.5, "unit": "mL"}
